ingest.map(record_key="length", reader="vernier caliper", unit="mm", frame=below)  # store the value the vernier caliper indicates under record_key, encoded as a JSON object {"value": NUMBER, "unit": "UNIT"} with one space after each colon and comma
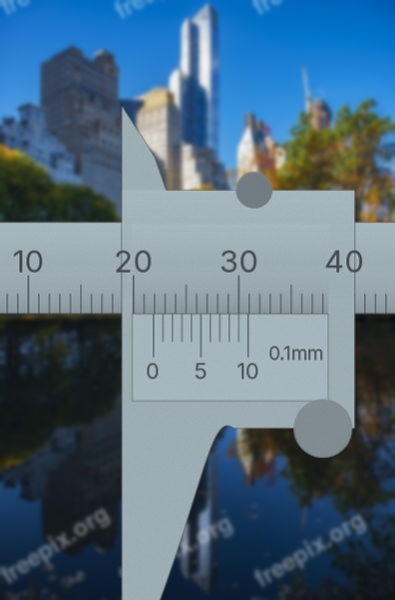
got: {"value": 21.9, "unit": "mm"}
